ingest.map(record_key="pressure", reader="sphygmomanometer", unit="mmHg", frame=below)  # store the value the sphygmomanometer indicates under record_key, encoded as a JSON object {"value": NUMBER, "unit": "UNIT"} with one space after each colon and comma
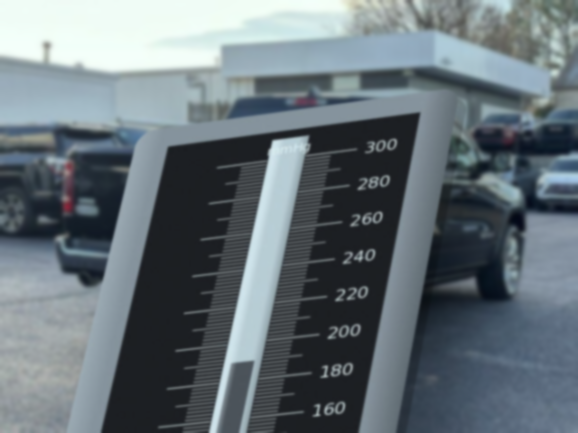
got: {"value": 190, "unit": "mmHg"}
